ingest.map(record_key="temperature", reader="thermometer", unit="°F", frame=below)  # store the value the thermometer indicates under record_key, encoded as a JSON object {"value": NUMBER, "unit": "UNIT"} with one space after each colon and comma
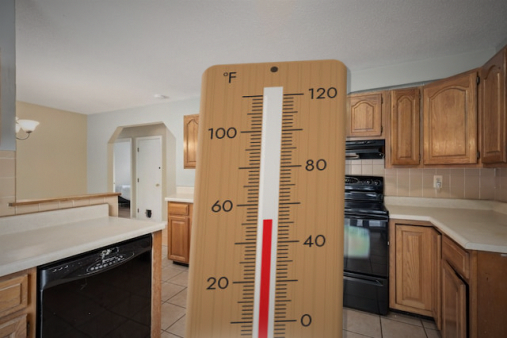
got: {"value": 52, "unit": "°F"}
